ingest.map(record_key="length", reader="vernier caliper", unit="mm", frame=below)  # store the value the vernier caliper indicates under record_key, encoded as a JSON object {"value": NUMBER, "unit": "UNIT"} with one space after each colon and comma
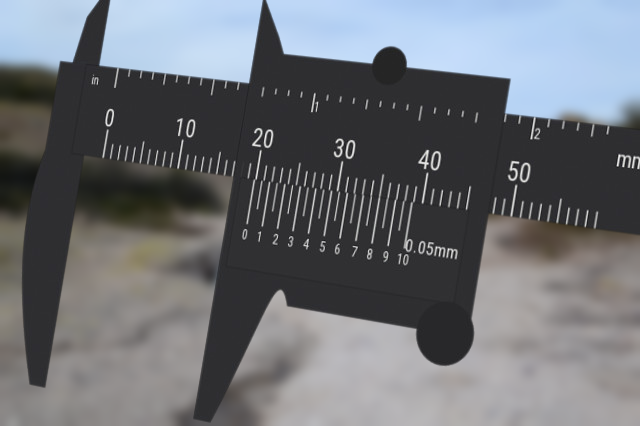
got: {"value": 19.8, "unit": "mm"}
